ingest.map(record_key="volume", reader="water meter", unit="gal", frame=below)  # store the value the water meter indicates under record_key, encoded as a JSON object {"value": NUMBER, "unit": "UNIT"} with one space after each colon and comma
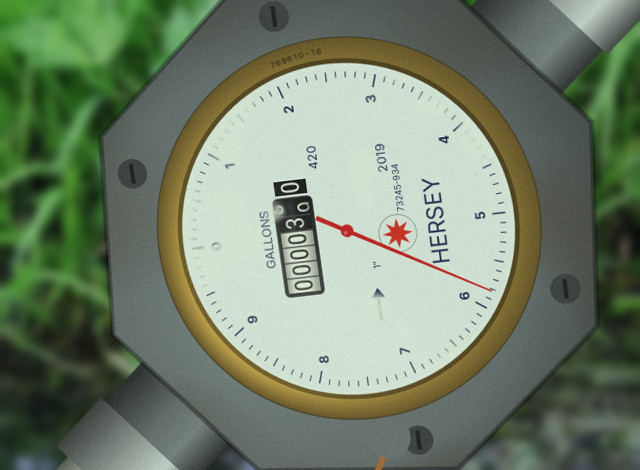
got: {"value": 385.8, "unit": "gal"}
